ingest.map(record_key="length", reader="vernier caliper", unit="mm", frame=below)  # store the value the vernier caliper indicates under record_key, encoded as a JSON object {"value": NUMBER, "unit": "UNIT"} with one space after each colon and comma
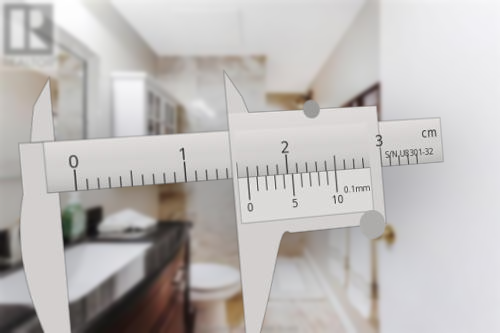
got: {"value": 16.0, "unit": "mm"}
